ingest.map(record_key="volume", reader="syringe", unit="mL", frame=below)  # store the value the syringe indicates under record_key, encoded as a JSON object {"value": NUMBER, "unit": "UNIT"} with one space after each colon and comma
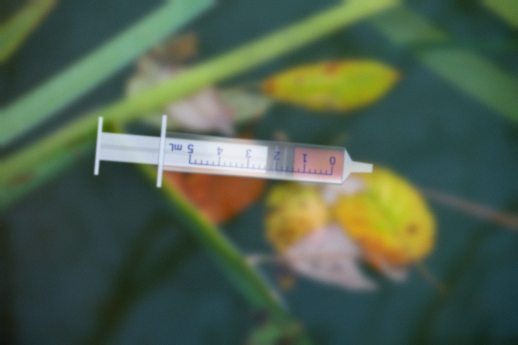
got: {"value": 1.4, "unit": "mL"}
